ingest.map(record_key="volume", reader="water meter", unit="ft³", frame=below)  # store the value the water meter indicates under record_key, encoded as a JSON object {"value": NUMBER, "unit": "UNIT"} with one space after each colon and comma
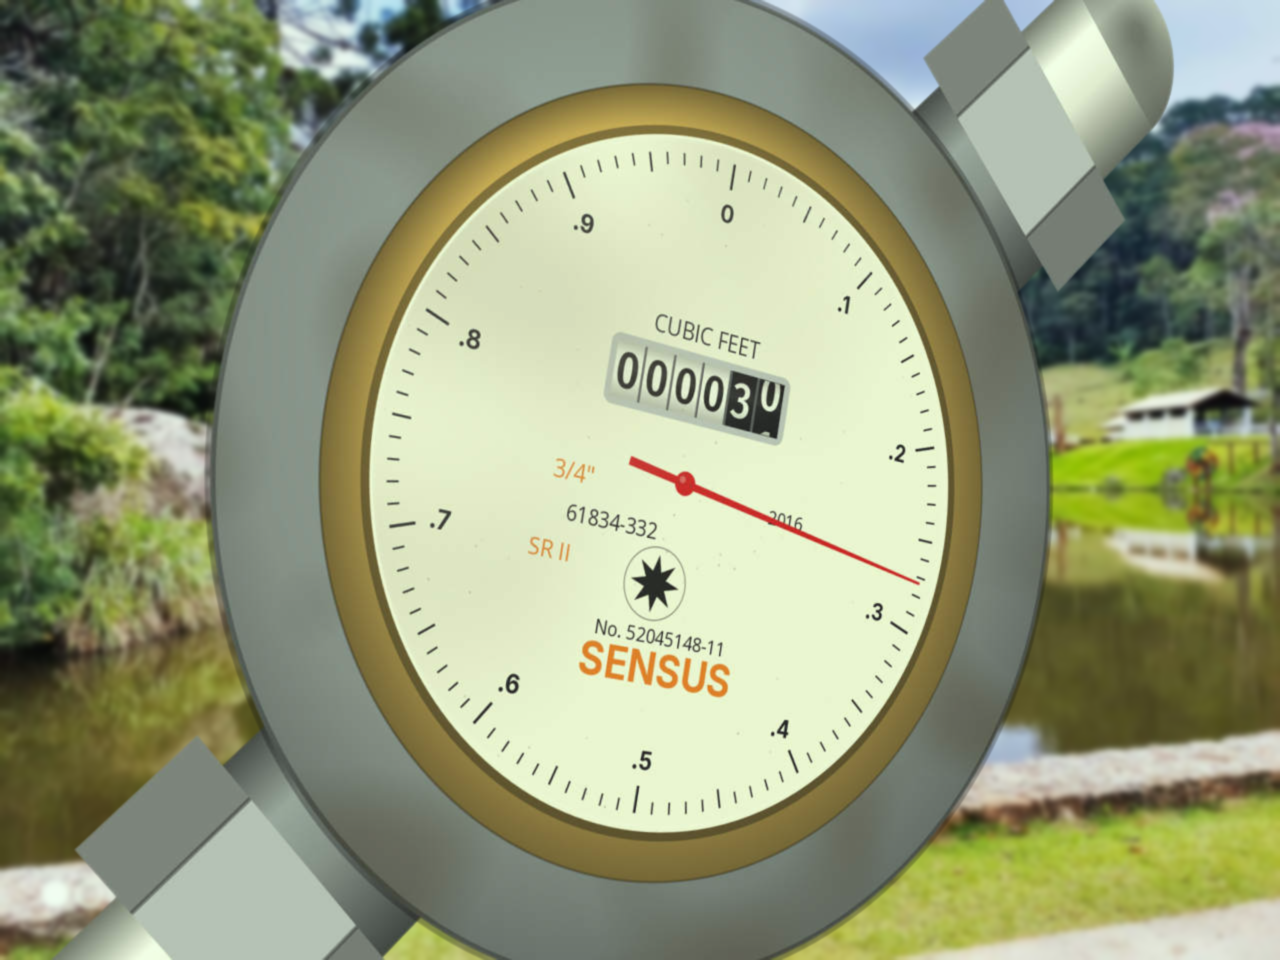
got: {"value": 30.27, "unit": "ft³"}
